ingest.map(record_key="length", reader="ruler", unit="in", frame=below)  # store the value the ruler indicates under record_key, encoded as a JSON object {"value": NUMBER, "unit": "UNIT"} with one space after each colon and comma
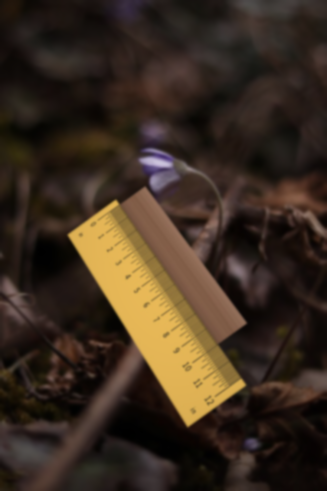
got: {"value": 10, "unit": "in"}
